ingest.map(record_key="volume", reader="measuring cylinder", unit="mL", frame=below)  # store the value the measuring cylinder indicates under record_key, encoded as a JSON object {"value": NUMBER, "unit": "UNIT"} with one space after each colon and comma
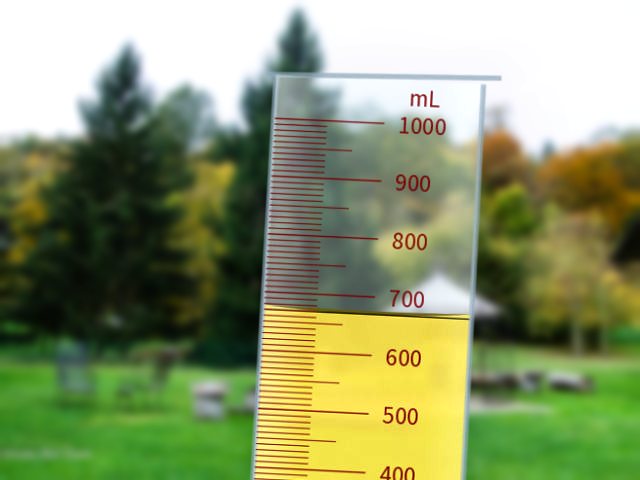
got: {"value": 670, "unit": "mL"}
